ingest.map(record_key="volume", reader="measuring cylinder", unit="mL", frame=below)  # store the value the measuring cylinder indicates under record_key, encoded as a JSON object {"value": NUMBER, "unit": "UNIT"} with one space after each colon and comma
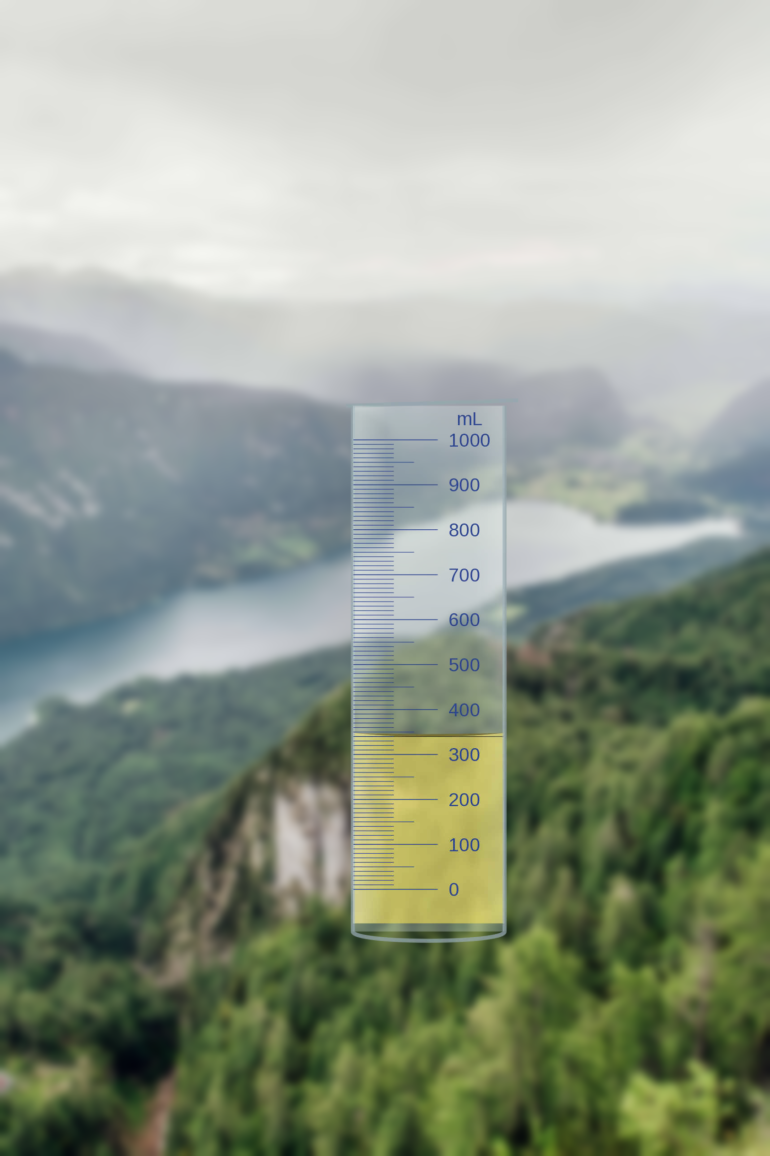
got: {"value": 340, "unit": "mL"}
